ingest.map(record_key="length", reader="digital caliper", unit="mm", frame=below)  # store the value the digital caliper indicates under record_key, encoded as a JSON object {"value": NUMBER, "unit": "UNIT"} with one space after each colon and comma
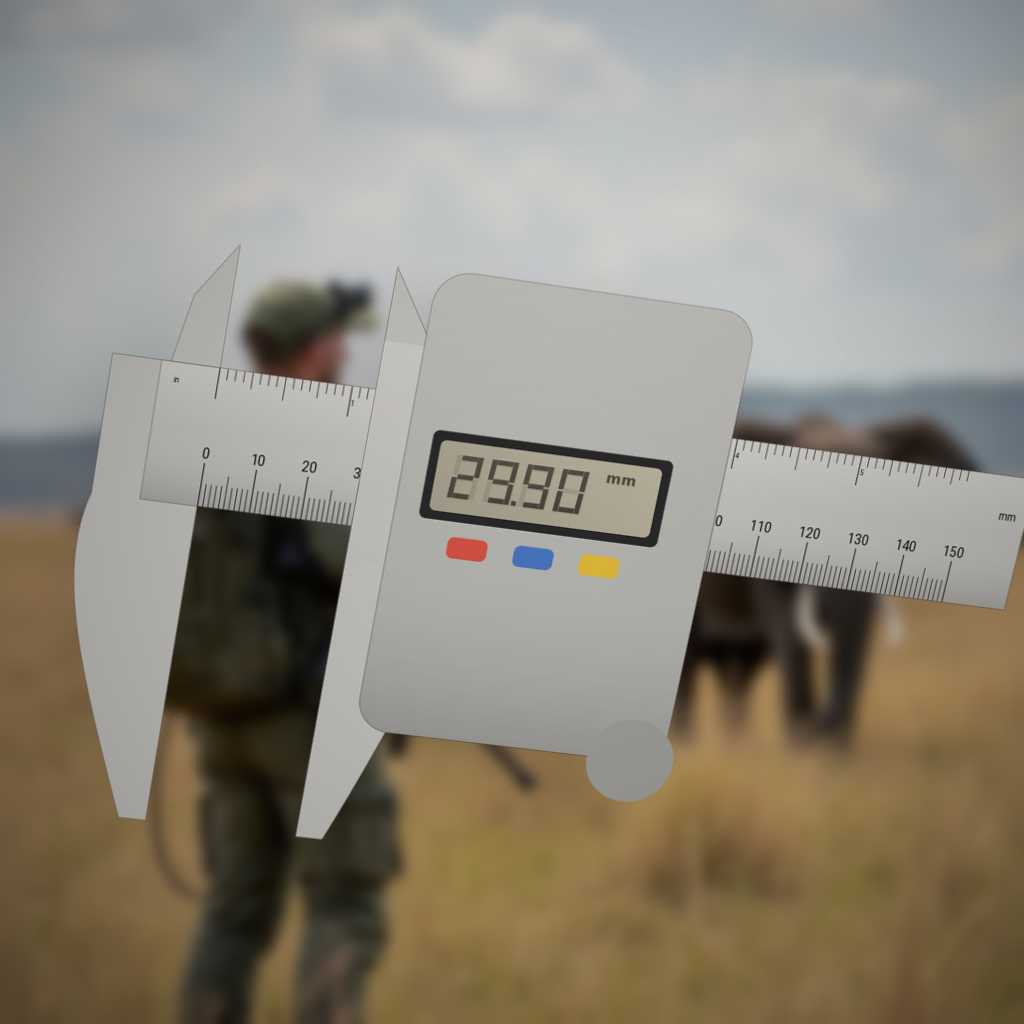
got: {"value": 29.90, "unit": "mm"}
